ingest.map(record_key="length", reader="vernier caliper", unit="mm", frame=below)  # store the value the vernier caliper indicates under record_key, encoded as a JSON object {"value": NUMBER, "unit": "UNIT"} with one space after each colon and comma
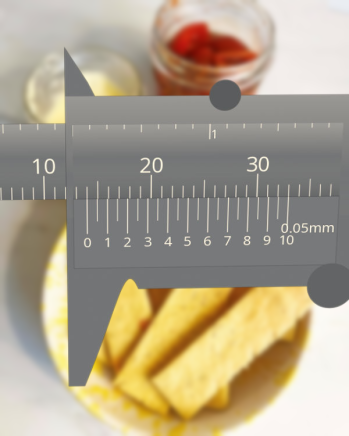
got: {"value": 14.0, "unit": "mm"}
